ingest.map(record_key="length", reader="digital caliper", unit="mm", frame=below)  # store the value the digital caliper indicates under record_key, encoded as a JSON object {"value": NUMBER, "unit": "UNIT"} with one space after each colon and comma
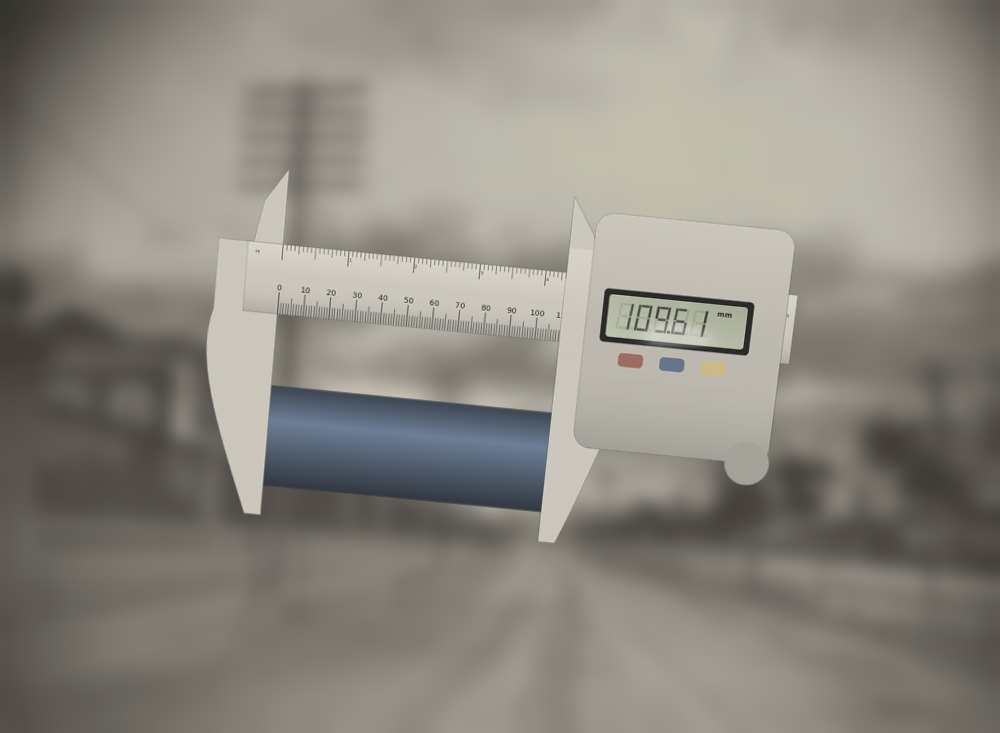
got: {"value": 109.61, "unit": "mm"}
